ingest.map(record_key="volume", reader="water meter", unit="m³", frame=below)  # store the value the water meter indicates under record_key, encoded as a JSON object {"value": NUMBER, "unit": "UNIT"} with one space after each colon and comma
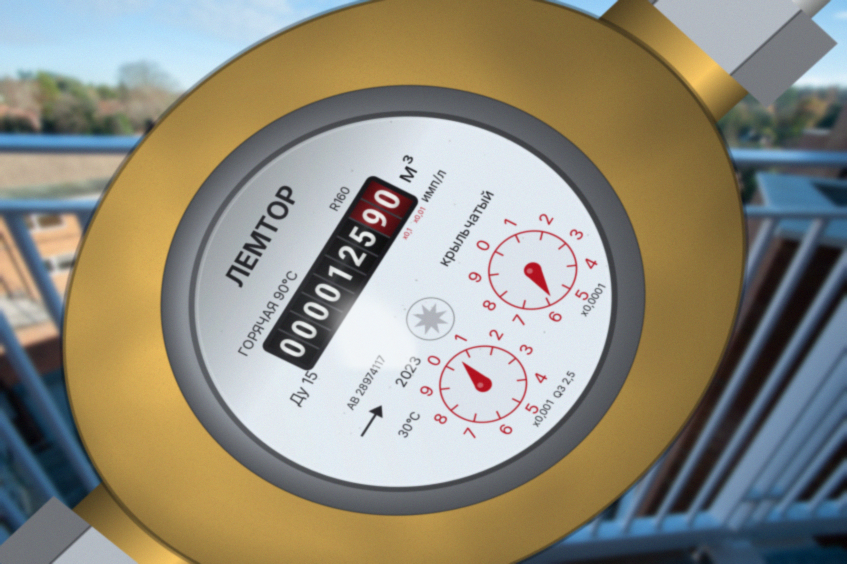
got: {"value": 125.9005, "unit": "m³"}
